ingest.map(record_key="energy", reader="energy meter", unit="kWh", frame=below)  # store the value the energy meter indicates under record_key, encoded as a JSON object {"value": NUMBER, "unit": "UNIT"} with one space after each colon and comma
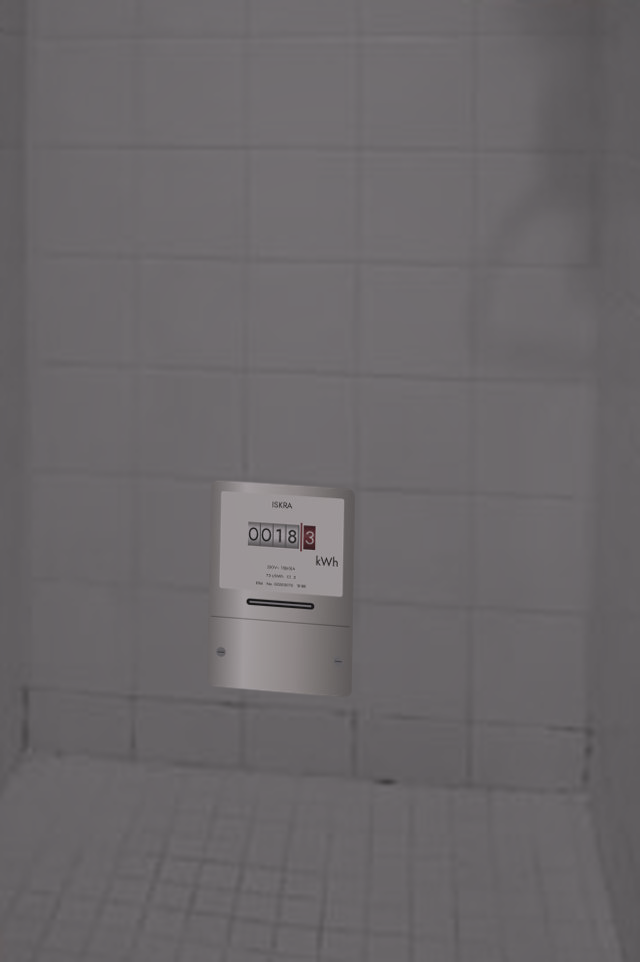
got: {"value": 18.3, "unit": "kWh"}
